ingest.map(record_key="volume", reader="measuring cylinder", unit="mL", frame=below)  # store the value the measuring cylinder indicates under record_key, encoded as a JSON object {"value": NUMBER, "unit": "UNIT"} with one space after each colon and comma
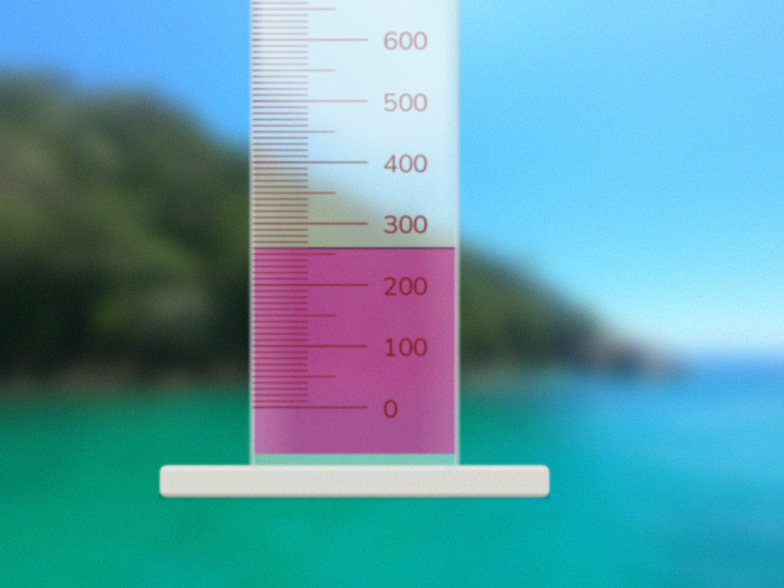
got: {"value": 260, "unit": "mL"}
